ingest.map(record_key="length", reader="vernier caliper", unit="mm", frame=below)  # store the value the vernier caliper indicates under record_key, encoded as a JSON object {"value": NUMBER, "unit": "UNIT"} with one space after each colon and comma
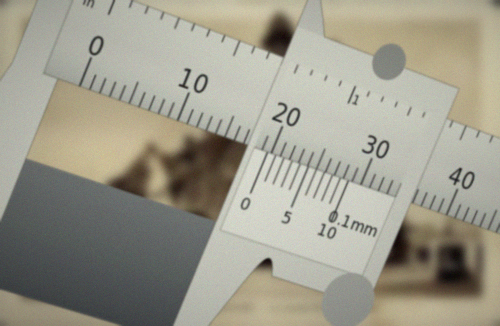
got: {"value": 19.6, "unit": "mm"}
